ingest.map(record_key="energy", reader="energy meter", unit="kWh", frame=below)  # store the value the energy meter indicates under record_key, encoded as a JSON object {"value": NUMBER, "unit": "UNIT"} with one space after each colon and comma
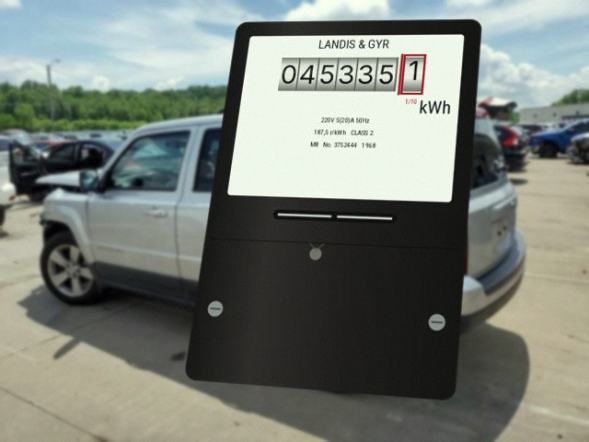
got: {"value": 45335.1, "unit": "kWh"}
